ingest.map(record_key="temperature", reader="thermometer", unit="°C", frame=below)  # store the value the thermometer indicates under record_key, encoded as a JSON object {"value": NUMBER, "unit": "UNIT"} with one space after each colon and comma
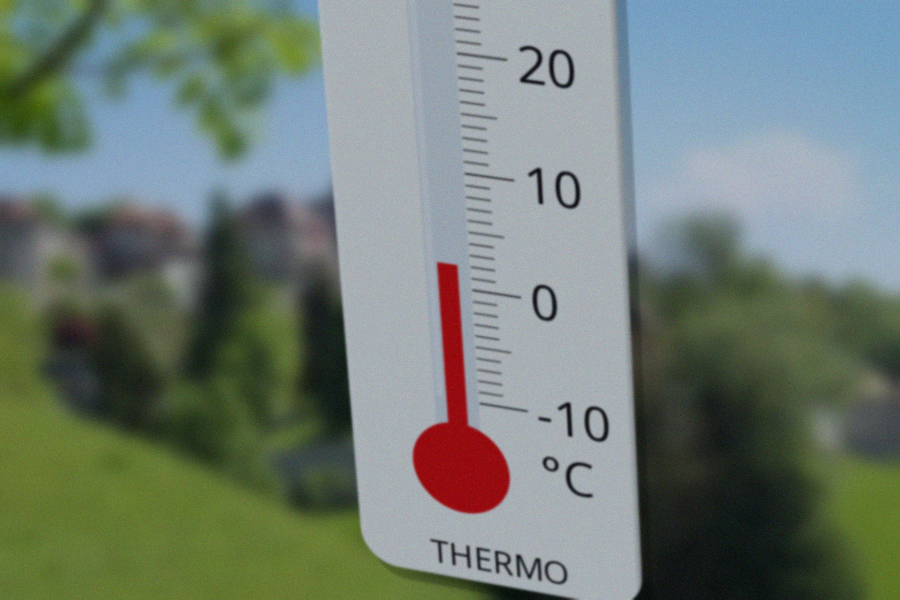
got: {"value": 2, "unit": "°C"}
